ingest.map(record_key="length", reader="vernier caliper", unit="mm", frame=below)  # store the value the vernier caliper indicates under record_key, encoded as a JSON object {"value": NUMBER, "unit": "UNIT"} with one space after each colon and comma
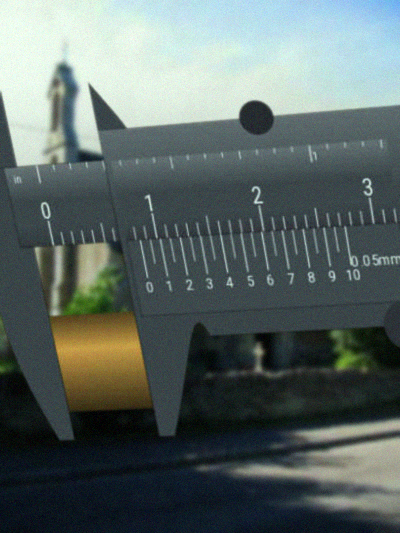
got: {"value": 8.4, "unit": "mm"}
